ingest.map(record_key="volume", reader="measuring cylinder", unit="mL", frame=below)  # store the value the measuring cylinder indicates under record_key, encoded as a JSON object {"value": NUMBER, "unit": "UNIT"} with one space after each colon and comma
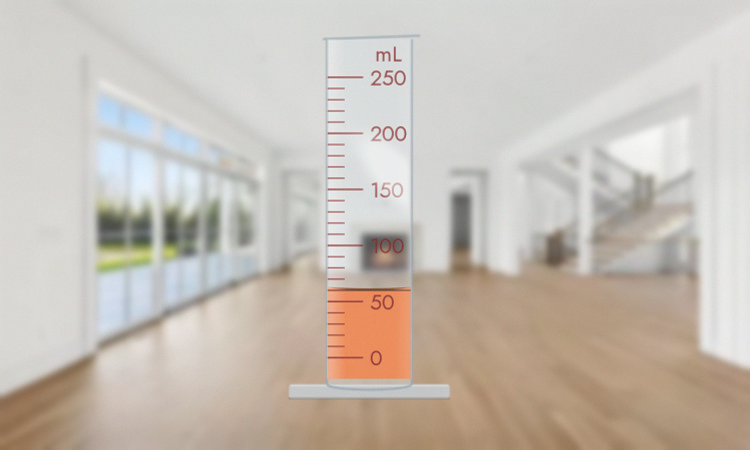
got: {"value": 60, "unit": "mL"}
